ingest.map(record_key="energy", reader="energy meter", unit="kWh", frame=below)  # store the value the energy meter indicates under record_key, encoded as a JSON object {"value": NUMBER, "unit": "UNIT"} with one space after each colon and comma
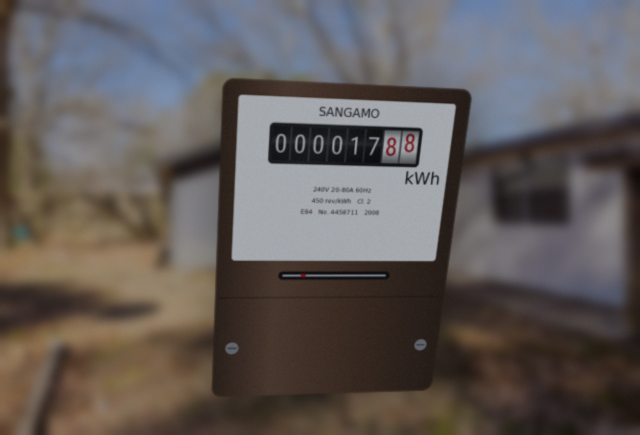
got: {"value": 17.88, "unit": "kWh"}
